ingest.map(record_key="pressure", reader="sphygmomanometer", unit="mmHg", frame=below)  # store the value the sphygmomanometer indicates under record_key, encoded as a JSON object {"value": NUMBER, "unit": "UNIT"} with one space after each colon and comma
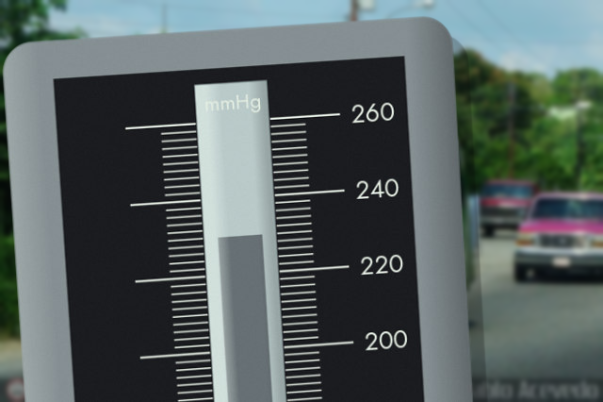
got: {"value": 230, "unit": "mmHg"}
